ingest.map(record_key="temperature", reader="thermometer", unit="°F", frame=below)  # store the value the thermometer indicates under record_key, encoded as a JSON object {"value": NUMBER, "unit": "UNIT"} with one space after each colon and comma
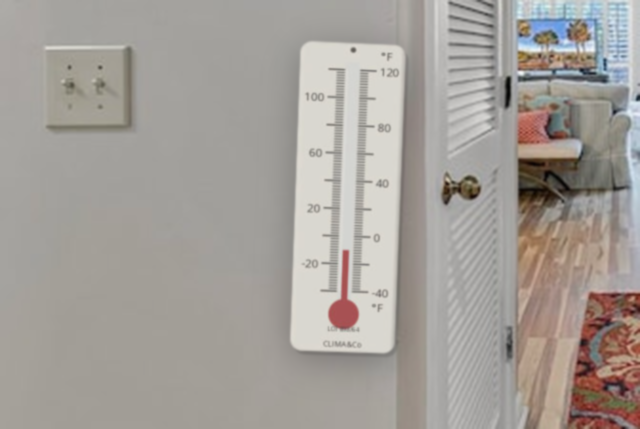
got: {"value": -10, "unit": "°F"}
